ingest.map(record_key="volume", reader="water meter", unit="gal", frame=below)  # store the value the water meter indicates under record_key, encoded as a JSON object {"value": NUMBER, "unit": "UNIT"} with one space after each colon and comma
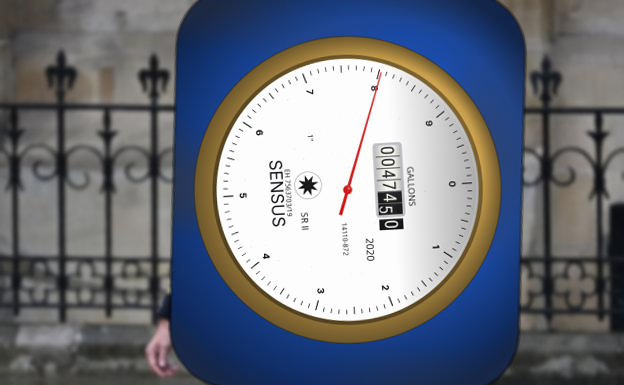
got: {"value": 47448.0, "unit": "gal"}
